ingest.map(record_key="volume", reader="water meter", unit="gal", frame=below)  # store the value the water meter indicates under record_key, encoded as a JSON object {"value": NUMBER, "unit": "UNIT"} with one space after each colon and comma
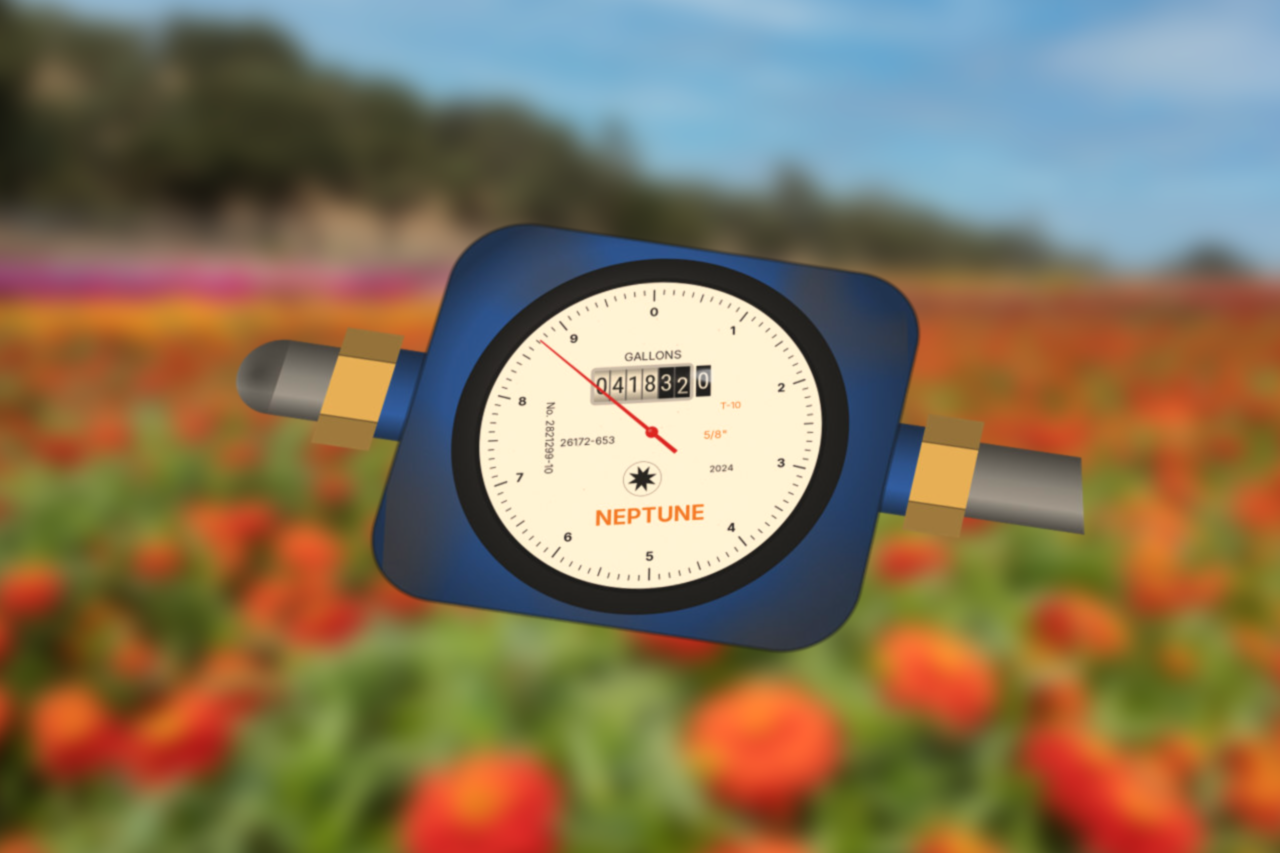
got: {"value": 418318.7, "unit": "gal"}
